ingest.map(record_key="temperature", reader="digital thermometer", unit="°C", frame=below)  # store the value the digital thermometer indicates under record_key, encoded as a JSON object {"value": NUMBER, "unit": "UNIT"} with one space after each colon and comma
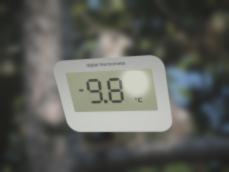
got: {"value": -9.8, "unit": "°C"}
